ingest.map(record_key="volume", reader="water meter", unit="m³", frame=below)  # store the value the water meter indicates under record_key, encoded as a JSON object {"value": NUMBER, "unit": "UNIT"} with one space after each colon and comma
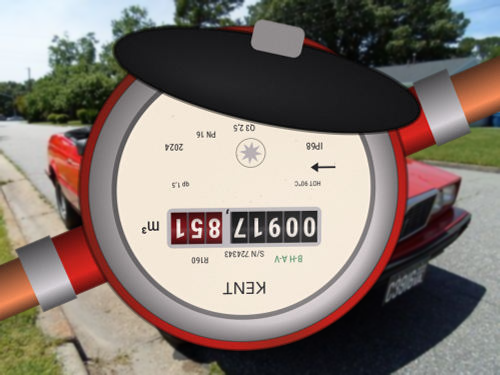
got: {"value": 917.851, "unit": "m³"}
